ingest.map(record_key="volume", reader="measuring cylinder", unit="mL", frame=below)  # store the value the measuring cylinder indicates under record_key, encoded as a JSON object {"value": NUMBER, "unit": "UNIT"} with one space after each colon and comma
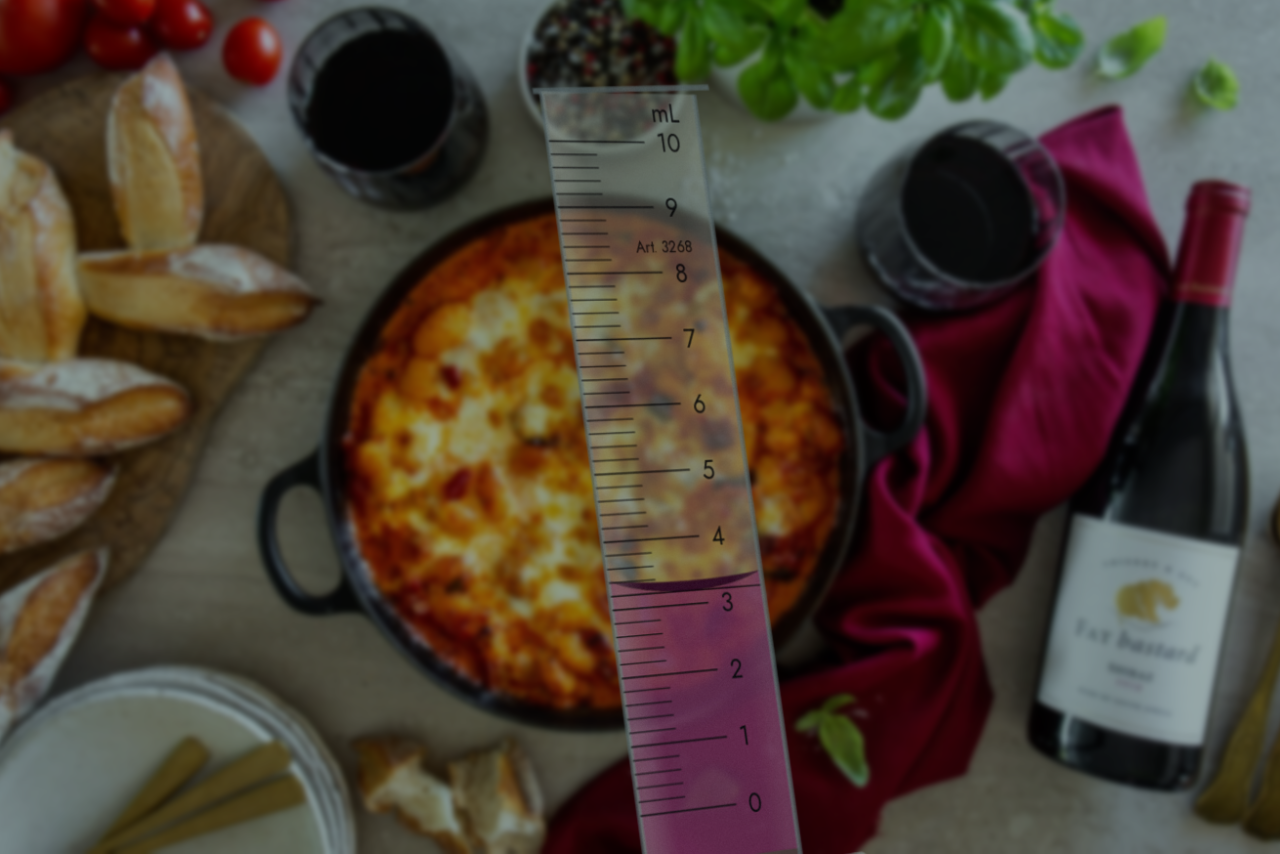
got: {"value": 3.2, "unit": "mL"}
